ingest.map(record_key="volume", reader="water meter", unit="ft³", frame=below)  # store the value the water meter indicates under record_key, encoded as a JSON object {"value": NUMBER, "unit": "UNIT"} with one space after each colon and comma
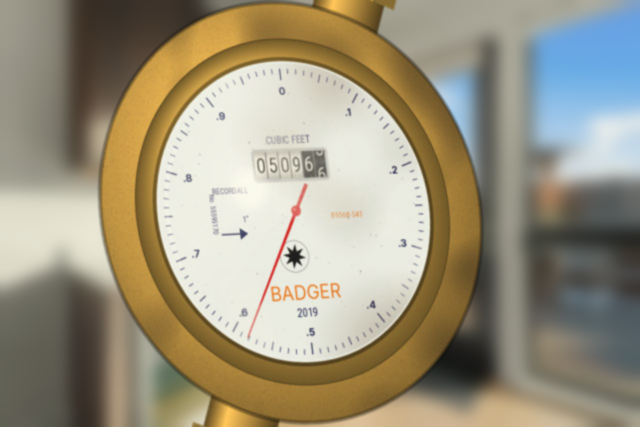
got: {"value": 50965.58, "unit": "ft³"}
